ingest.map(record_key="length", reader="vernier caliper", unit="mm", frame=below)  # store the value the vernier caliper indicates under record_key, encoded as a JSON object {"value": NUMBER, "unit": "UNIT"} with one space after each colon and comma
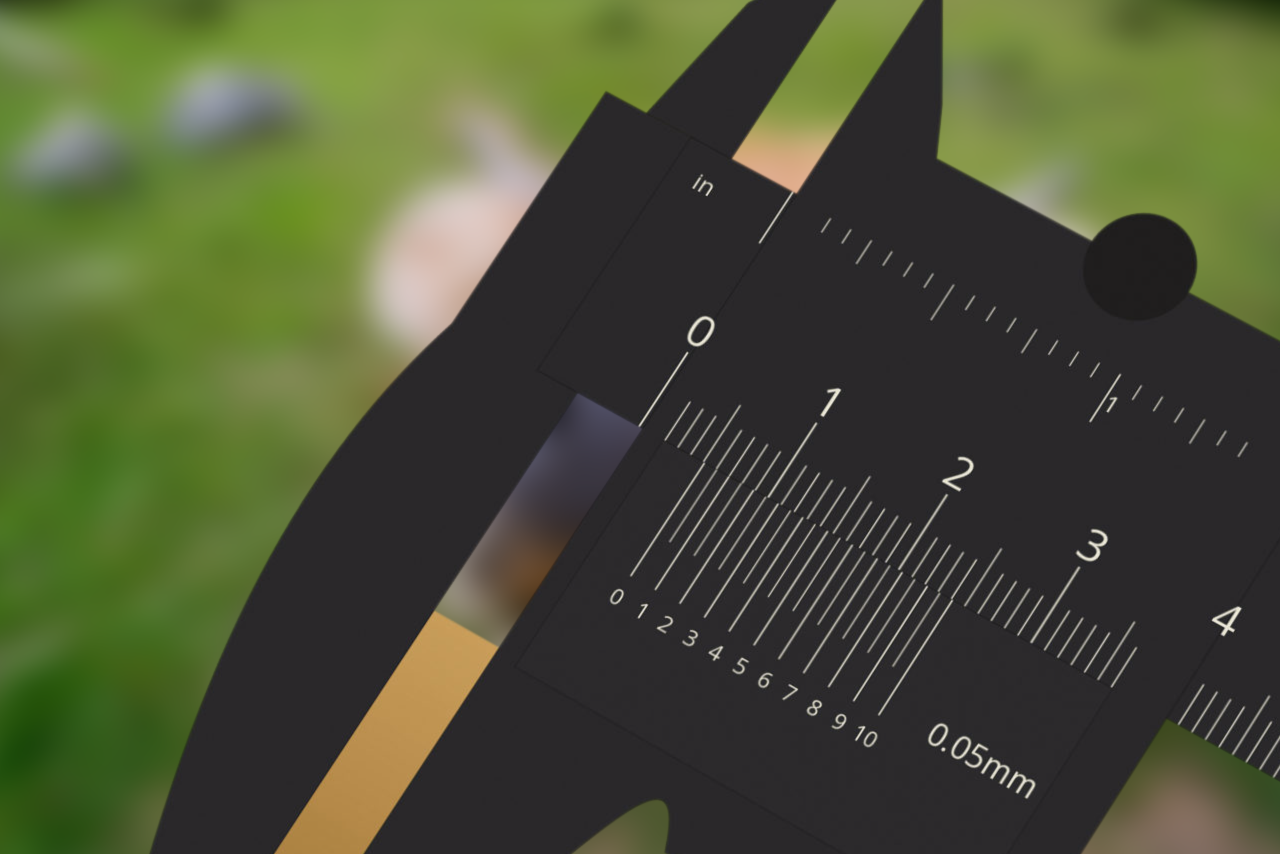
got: {"value": 5.1, "unit": "mm"}
